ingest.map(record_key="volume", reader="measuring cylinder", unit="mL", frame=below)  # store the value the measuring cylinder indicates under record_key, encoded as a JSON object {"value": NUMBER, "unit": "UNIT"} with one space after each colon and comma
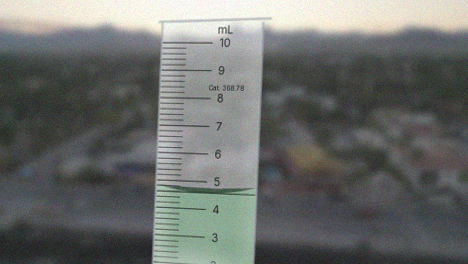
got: {"value": 4.6, "unit": "mL"}
